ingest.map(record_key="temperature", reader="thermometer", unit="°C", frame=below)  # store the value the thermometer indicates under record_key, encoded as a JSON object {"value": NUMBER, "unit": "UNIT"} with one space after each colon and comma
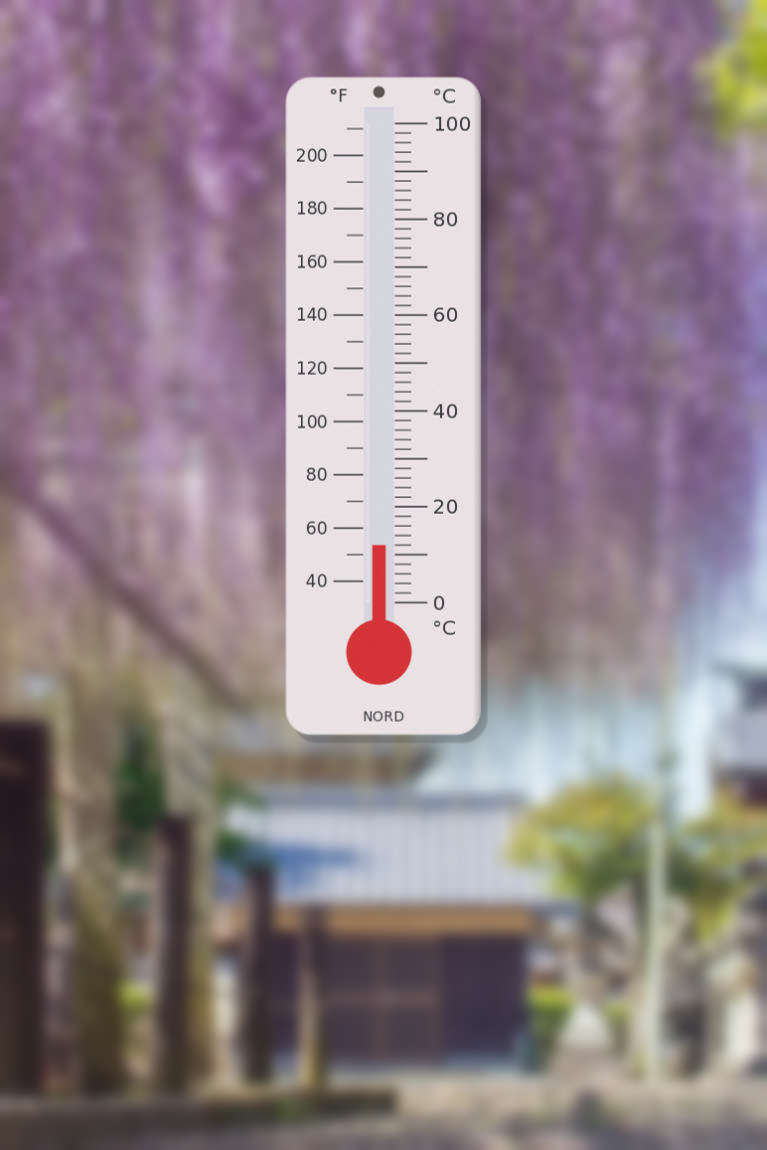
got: {"value": 12, "unit": "°C"}
